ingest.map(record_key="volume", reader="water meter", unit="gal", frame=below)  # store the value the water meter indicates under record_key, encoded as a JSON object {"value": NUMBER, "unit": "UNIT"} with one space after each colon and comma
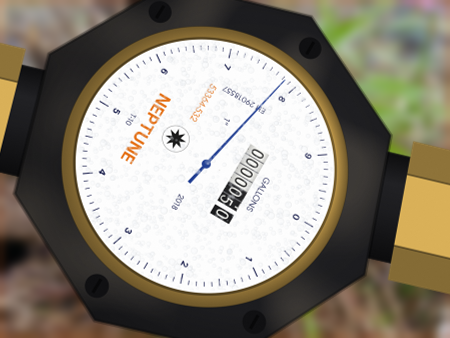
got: {"value": 47.8, "unit": "gal"}
